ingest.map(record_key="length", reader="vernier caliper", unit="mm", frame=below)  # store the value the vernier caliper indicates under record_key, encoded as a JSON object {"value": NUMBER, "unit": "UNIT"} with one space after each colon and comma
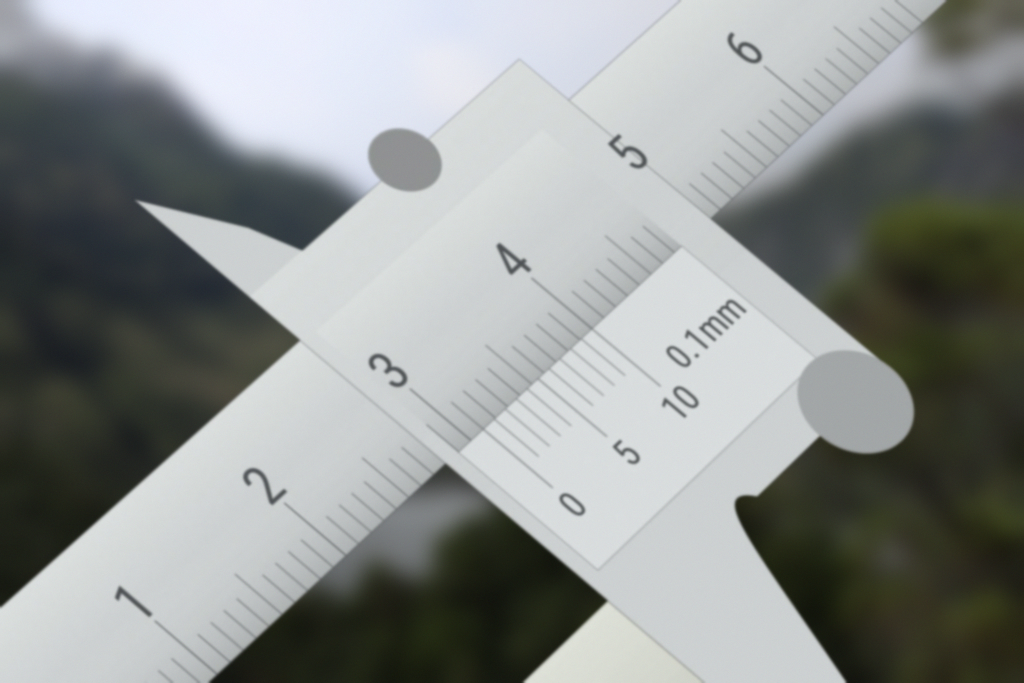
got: {"value": 31.0, "unit": "mm"}
